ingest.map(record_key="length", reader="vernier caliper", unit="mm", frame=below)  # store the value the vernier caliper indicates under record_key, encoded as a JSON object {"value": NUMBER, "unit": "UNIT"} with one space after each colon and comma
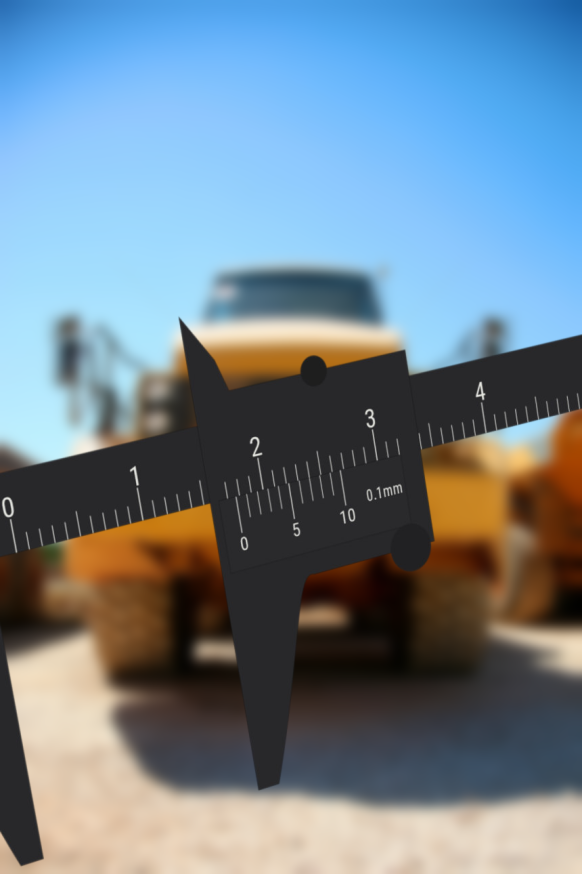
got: {"value": 17.7, "unit": "mm"}
